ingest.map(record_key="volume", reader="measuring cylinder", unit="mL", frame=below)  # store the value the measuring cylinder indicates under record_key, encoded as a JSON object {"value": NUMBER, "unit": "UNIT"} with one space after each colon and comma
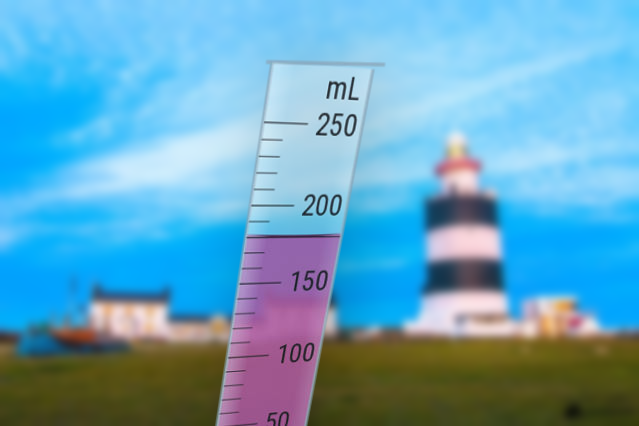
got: {"value": 180, "unit": "mL"}
